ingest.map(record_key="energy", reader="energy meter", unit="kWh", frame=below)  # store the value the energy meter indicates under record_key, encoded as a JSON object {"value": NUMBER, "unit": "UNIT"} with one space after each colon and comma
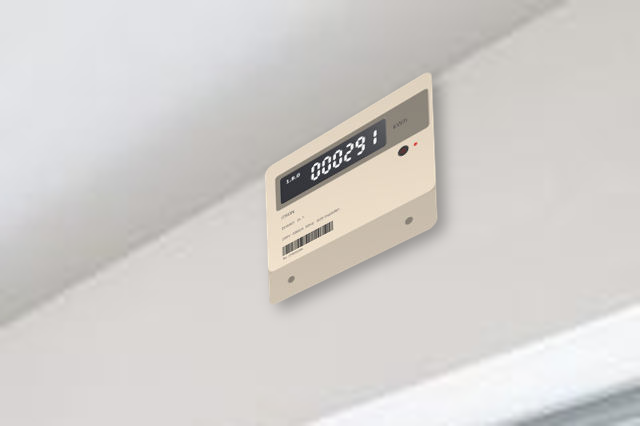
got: {"value": 291, "unit": "kWh"}
